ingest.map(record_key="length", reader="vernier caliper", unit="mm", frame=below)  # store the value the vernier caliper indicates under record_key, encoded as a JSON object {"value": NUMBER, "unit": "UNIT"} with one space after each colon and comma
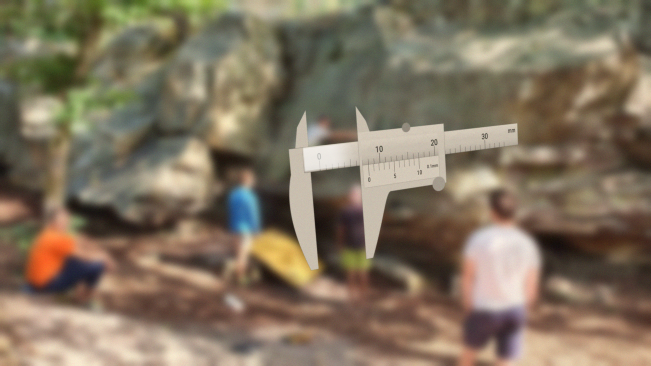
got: {"value": 8.0, "unit": "mm"}
